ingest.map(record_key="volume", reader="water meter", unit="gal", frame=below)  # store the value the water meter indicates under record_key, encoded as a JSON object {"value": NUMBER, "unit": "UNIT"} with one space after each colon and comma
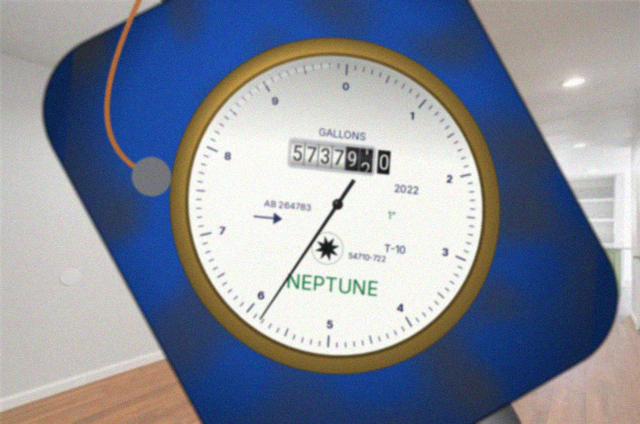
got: {"value": 5737915.8, "unit": "gal"}
